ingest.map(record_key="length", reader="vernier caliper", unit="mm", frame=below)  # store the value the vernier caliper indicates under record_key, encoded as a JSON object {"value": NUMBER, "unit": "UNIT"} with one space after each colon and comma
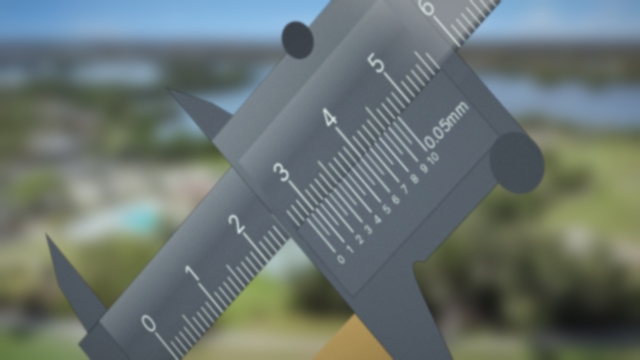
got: {"value": 28.5, "unit": "mm"}
